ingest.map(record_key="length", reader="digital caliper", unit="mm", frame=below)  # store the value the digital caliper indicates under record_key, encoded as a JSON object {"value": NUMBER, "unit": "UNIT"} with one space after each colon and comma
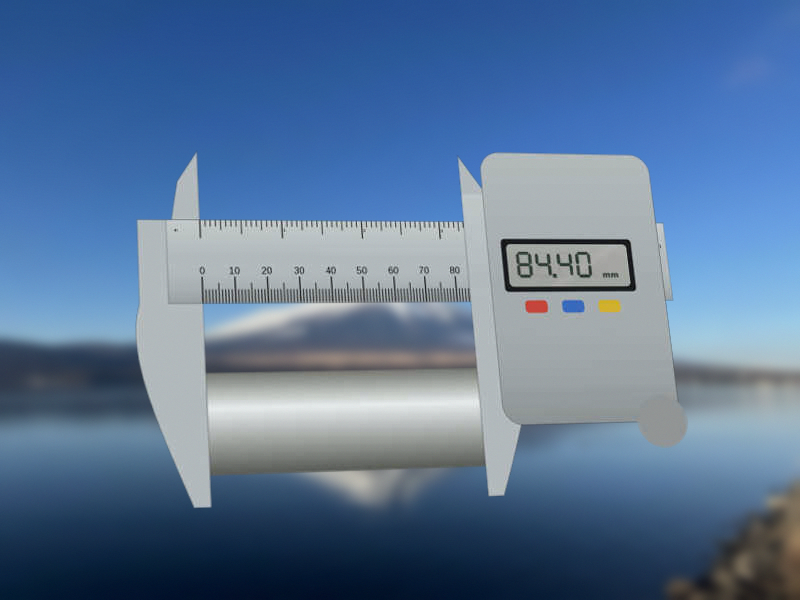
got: {"value": 84.40, "unit": "mm"}
